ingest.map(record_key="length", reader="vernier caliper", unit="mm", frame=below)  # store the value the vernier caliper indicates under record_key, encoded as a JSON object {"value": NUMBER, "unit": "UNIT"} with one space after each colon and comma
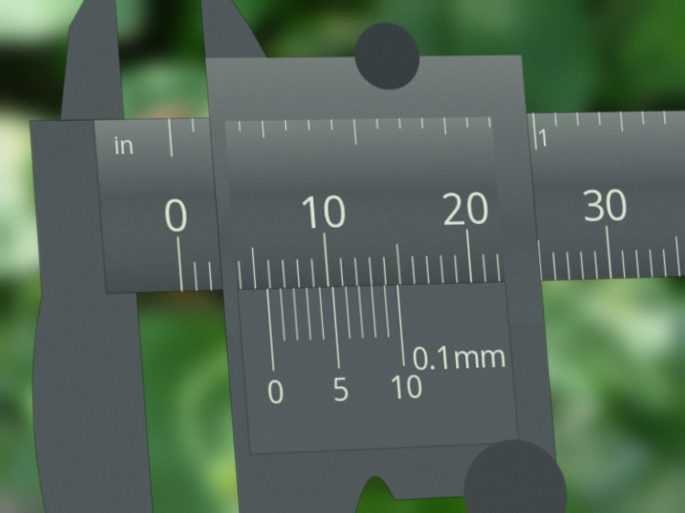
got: {"value": 5.8, "unit": "mm"}
